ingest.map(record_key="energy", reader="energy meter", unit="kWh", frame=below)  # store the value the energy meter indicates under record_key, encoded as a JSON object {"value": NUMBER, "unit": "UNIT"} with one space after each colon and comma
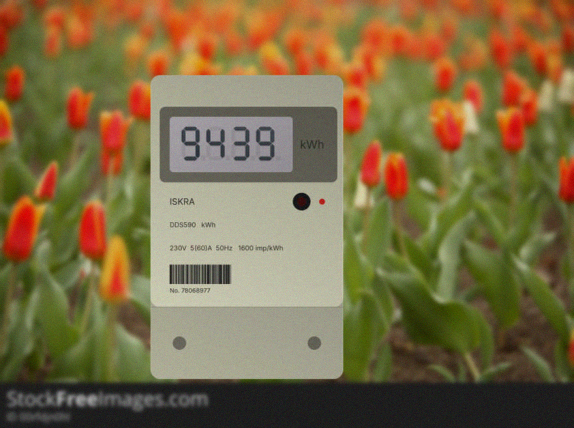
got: {"value": 9439, "unit": "kWh"}
